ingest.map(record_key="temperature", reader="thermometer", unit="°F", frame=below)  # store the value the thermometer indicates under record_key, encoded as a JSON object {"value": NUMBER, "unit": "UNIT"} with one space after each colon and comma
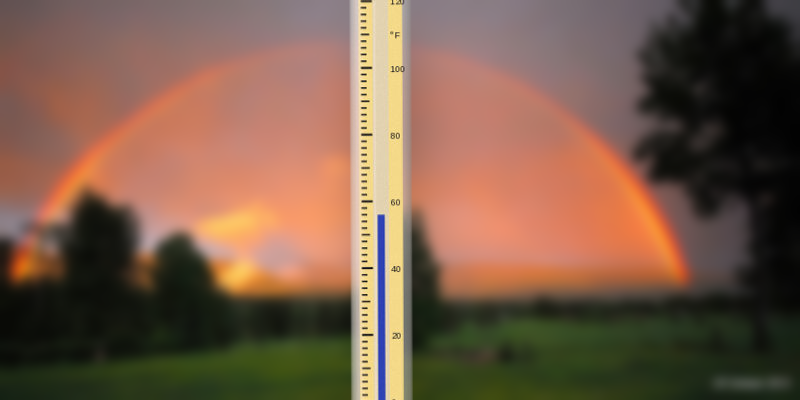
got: {"value": 56, "unit": "°F"}
